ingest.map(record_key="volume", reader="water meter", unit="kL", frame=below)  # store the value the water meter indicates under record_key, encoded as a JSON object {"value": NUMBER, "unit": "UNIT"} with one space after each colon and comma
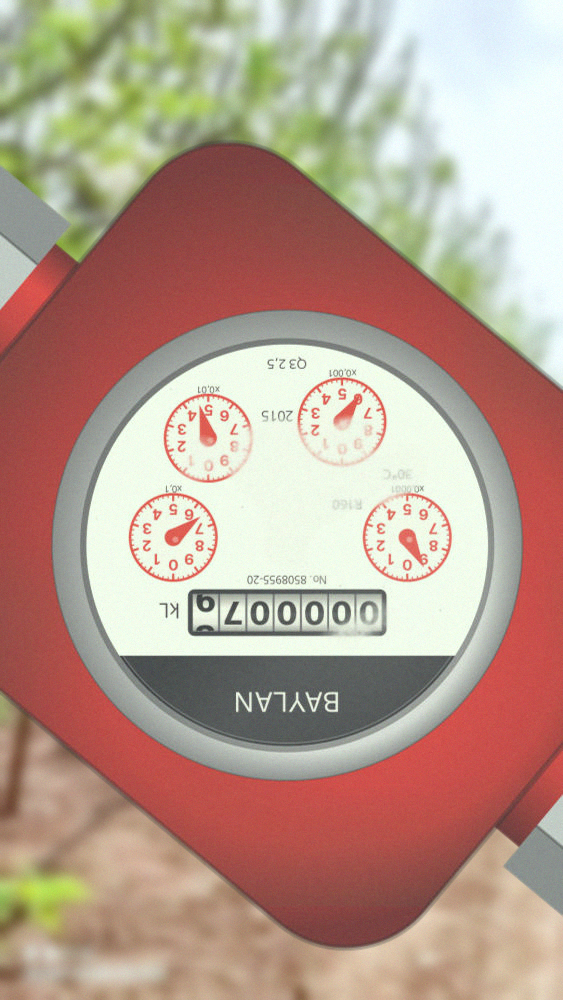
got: {"value": 78.6459, "unit": "kL"}
